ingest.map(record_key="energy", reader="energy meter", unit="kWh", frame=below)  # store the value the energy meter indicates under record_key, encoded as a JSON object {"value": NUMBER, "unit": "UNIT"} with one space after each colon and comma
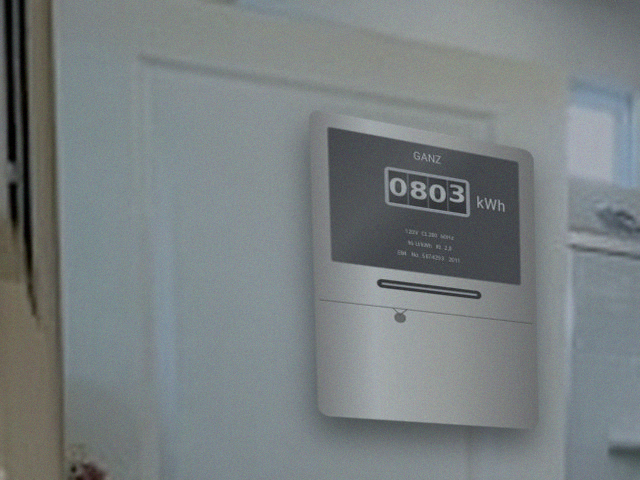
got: {"value": 803, "unit": "kWh"}
